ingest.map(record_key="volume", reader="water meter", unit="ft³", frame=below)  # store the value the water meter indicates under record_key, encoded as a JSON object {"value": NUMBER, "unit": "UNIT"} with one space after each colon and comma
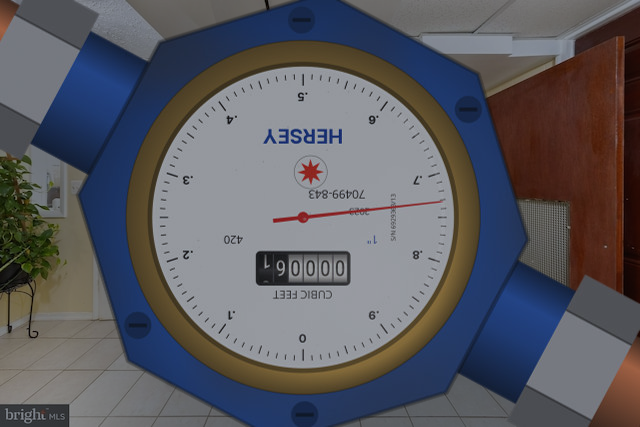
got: {"value": 60.73, "unit": "ft³"}
